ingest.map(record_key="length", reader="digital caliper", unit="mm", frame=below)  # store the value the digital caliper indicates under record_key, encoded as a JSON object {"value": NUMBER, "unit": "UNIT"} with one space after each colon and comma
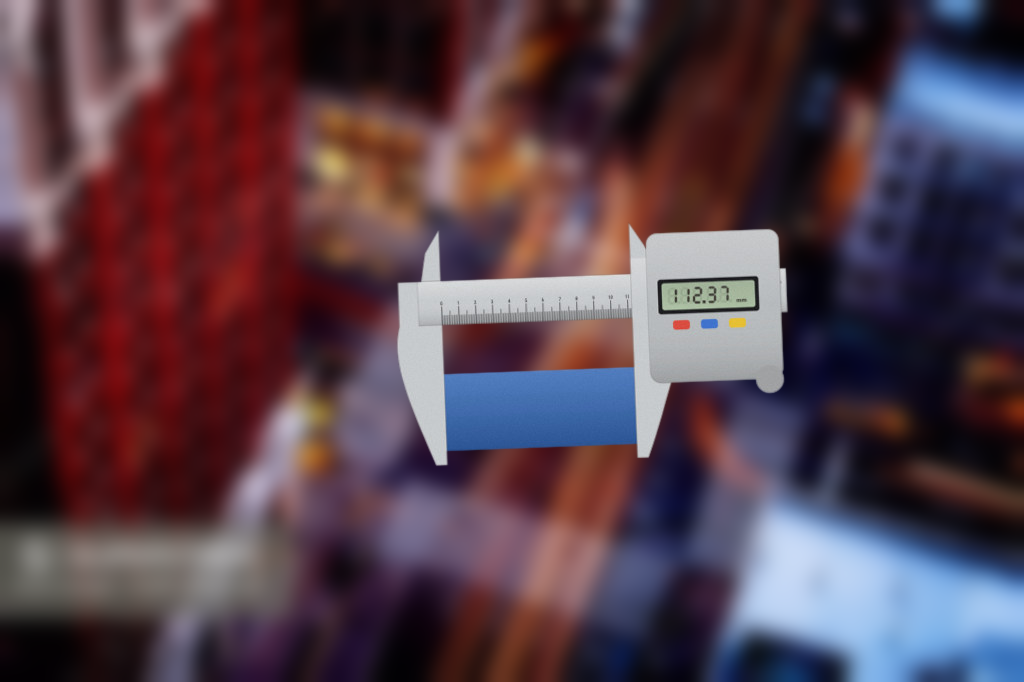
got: {"value": 112.37, "unit": "mm"}
